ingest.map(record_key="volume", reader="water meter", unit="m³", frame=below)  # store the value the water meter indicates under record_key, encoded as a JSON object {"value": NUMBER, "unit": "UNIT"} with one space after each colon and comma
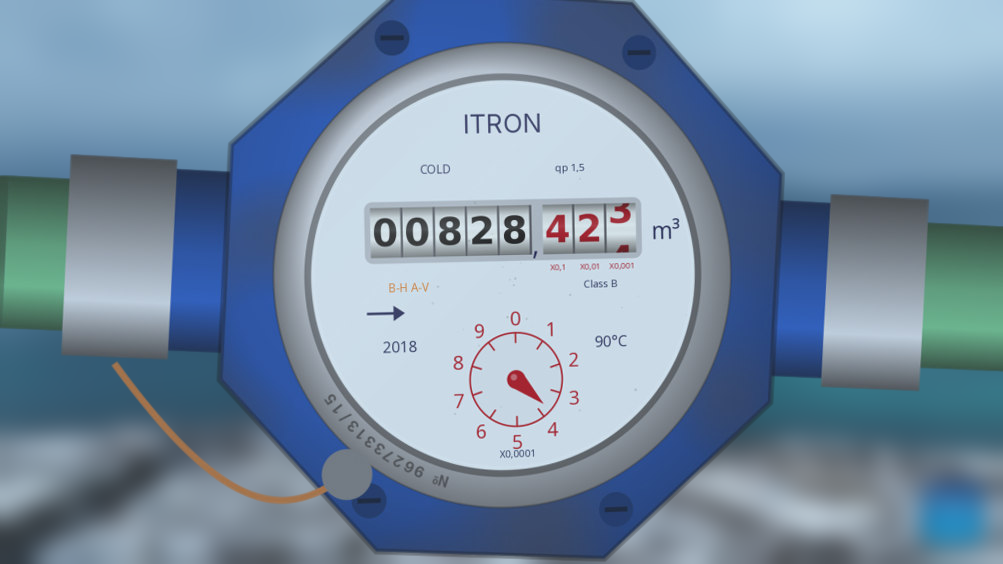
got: {"value": 828.4233, "unit": "m³"}
